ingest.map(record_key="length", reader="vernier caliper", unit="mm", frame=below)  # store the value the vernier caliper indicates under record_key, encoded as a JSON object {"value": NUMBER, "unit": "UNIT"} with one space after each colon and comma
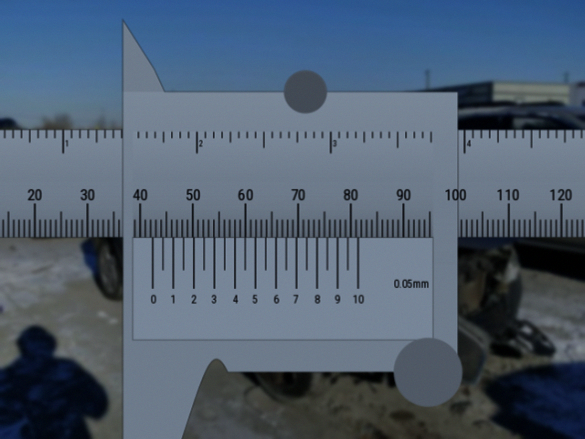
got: {"value": 42.4, "unit": "mm"}
